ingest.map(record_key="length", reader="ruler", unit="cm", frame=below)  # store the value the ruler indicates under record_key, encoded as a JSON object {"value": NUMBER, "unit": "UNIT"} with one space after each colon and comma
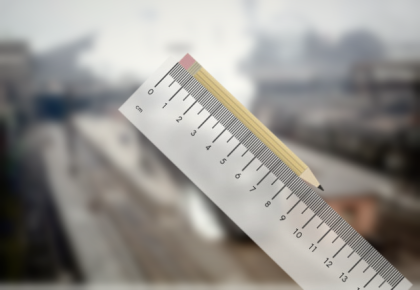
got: {"value": 9.5, "unit": "cm"}
